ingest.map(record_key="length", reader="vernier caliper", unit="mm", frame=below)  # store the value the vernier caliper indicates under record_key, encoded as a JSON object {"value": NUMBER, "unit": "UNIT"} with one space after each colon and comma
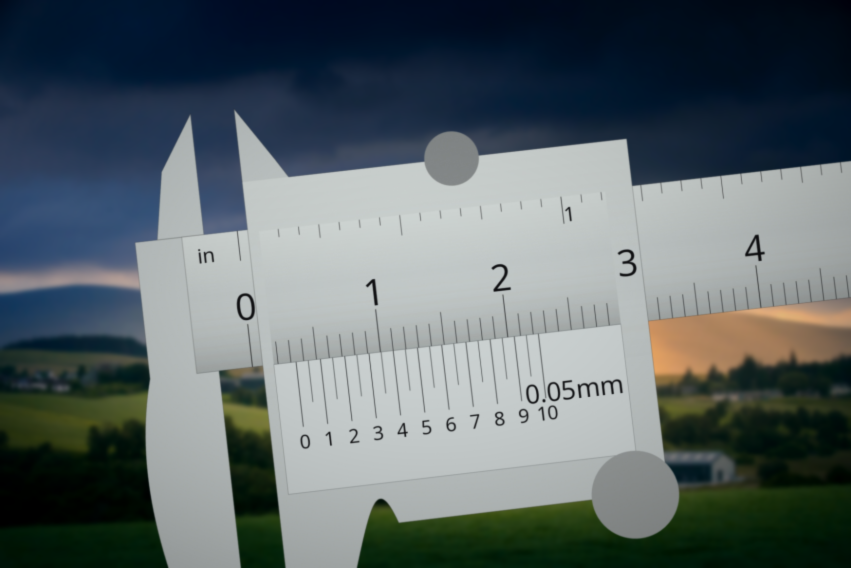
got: {"value": 3.4, "unit": "mm"}
